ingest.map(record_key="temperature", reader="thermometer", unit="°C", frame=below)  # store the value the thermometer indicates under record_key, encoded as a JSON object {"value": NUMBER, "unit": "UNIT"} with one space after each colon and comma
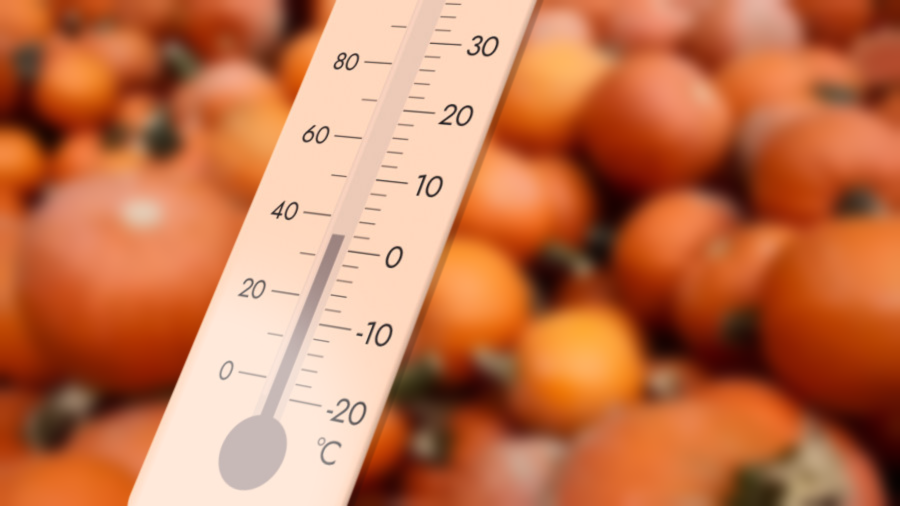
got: {"value": 2, "unit": "°C"}
